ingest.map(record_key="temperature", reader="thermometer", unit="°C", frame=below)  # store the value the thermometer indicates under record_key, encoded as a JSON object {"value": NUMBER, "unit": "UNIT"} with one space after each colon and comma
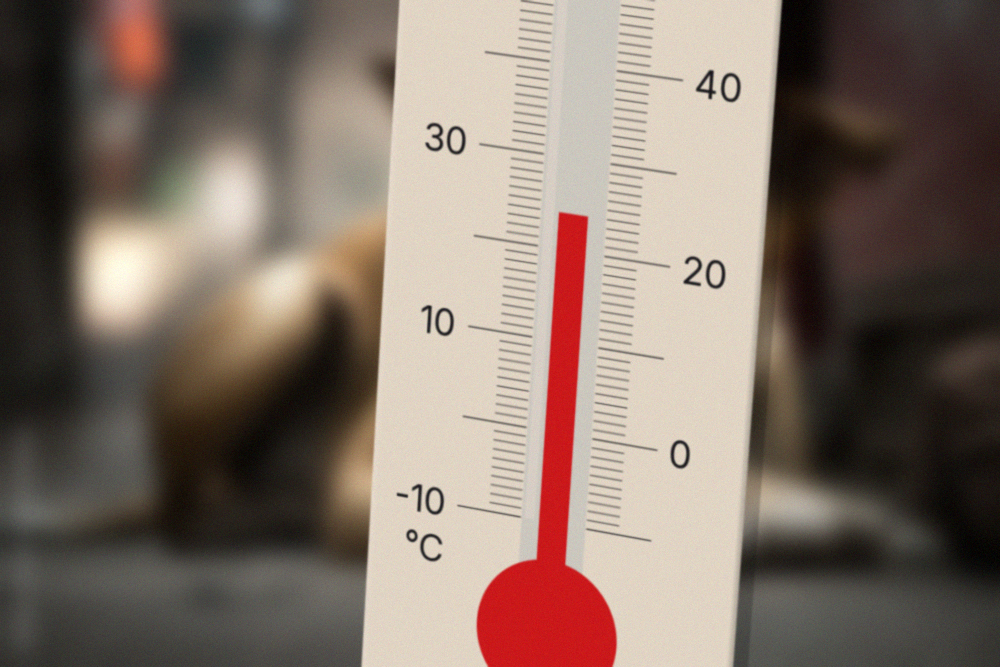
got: {"value": 24, "unit": "°C"}
